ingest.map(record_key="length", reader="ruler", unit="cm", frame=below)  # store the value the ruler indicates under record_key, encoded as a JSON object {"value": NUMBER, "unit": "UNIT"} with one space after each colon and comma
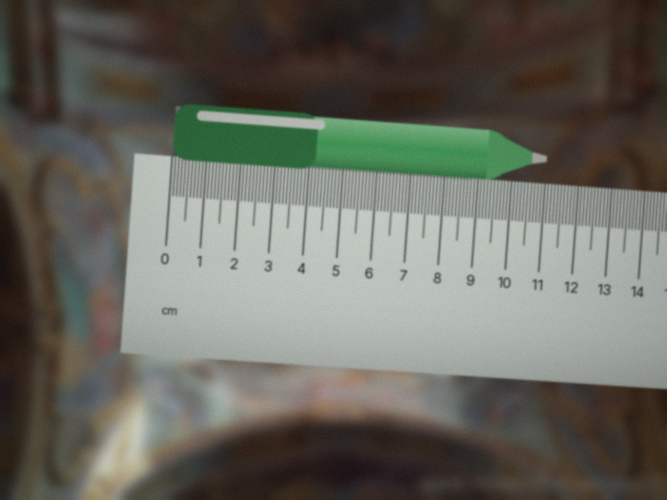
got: {"value": 11, "unit": "cm"}
